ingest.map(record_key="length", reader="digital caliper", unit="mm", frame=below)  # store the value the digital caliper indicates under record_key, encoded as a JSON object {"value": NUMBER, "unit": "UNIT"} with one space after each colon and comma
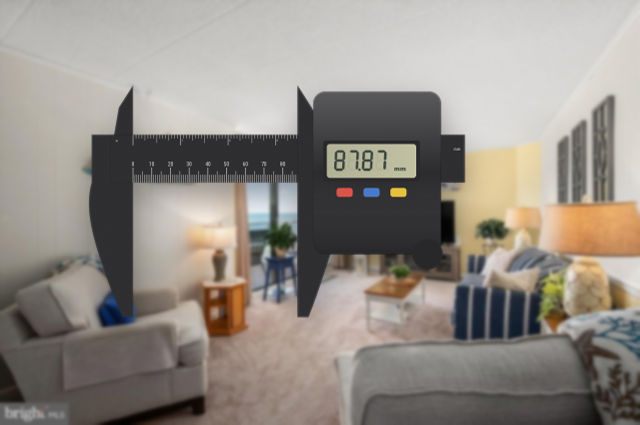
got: {"value": 87.87, "unit": "mm"}
